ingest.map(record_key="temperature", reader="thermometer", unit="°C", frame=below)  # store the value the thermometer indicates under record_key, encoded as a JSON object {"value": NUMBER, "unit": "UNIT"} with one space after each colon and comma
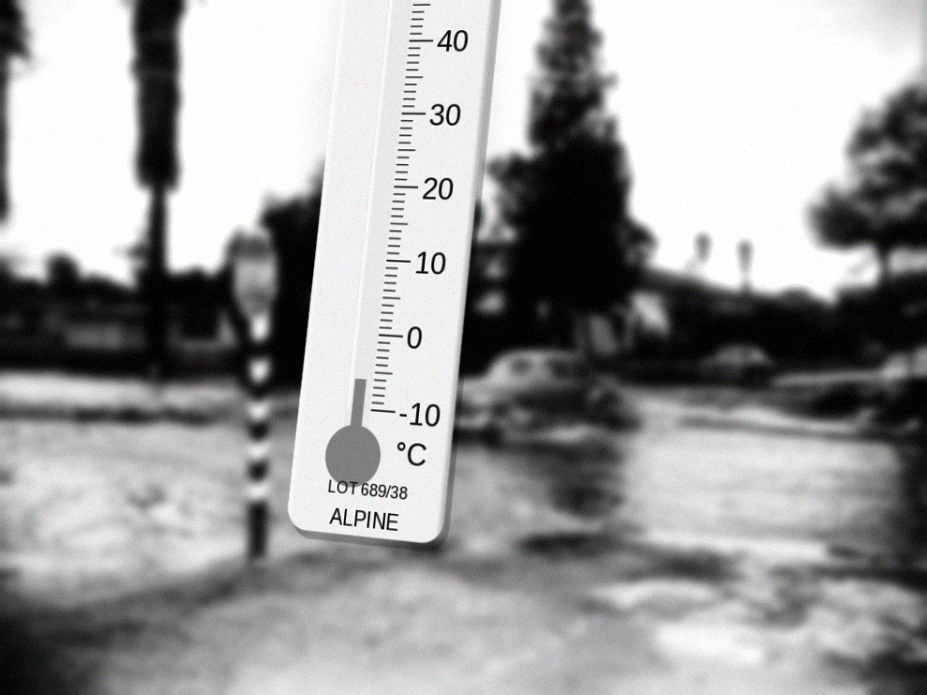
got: {"value": -6, "unit": "°C"}
